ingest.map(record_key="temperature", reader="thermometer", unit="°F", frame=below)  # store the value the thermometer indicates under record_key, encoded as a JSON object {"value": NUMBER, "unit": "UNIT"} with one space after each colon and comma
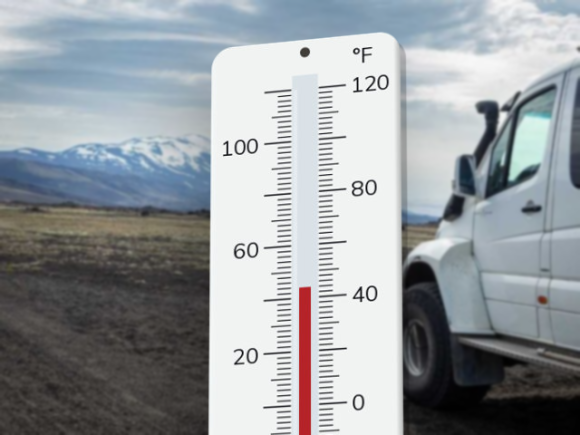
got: {"value": 44, "unit": "°F"}
